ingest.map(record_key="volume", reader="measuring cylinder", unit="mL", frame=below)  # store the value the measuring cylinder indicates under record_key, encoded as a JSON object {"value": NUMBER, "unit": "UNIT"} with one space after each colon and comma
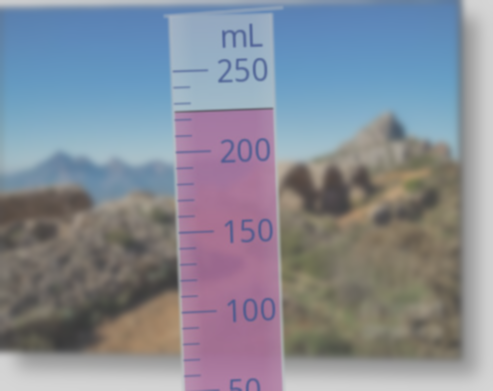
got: {"value": 225, "unit": "mL"}
